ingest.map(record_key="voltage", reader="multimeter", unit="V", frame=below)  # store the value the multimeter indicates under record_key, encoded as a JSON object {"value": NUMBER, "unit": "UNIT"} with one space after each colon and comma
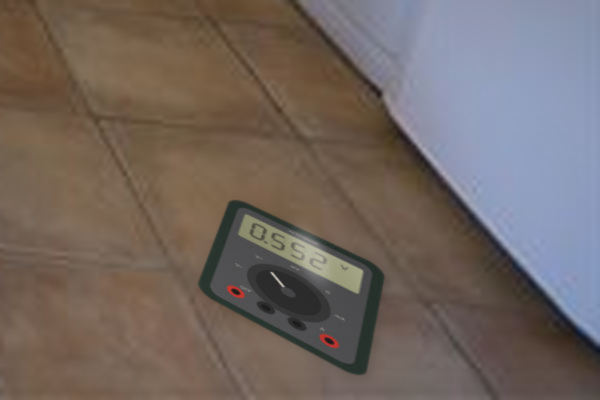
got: {"value": 0.552, "unit": "V"}
